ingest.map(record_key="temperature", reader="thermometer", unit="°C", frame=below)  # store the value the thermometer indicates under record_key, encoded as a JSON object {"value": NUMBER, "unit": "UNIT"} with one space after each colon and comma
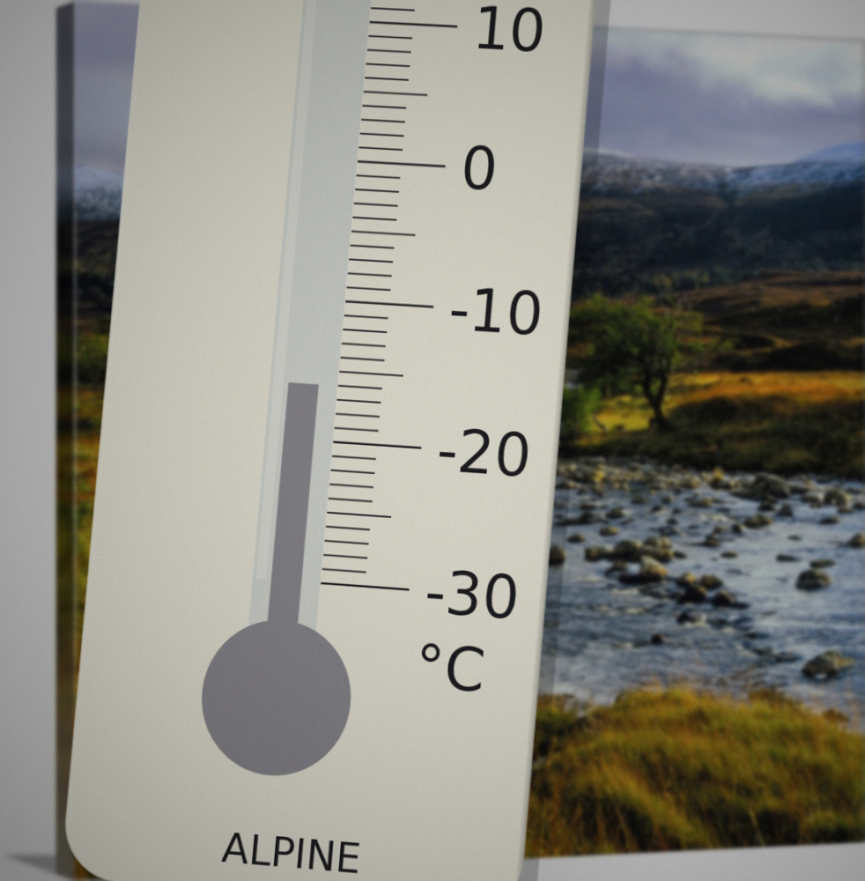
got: {"value": -16, "unit": "°C"}
